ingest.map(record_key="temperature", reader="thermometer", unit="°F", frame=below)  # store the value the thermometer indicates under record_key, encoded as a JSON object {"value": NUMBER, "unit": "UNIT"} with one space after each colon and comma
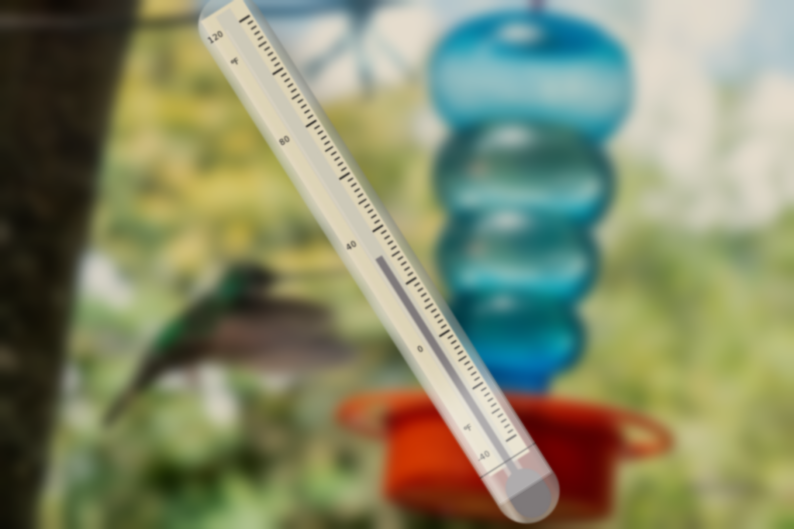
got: {"value": 32, "unit": "°F"}
